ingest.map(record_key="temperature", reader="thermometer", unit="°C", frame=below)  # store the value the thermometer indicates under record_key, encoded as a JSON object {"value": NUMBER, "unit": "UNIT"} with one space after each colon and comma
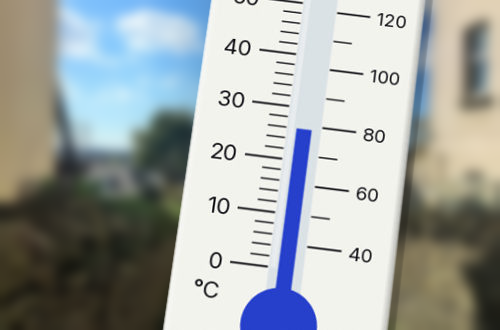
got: {"value": 26, "unit": "°C"}
